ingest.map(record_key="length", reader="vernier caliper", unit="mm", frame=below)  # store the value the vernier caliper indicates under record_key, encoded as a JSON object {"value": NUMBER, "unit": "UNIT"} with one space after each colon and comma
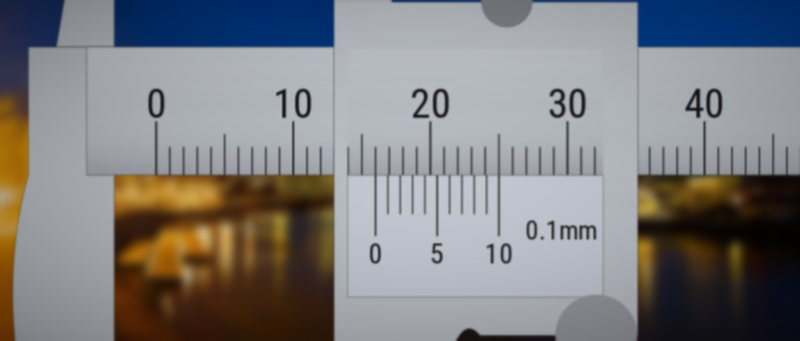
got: {"value": 16.0, "unit": "mm"}
